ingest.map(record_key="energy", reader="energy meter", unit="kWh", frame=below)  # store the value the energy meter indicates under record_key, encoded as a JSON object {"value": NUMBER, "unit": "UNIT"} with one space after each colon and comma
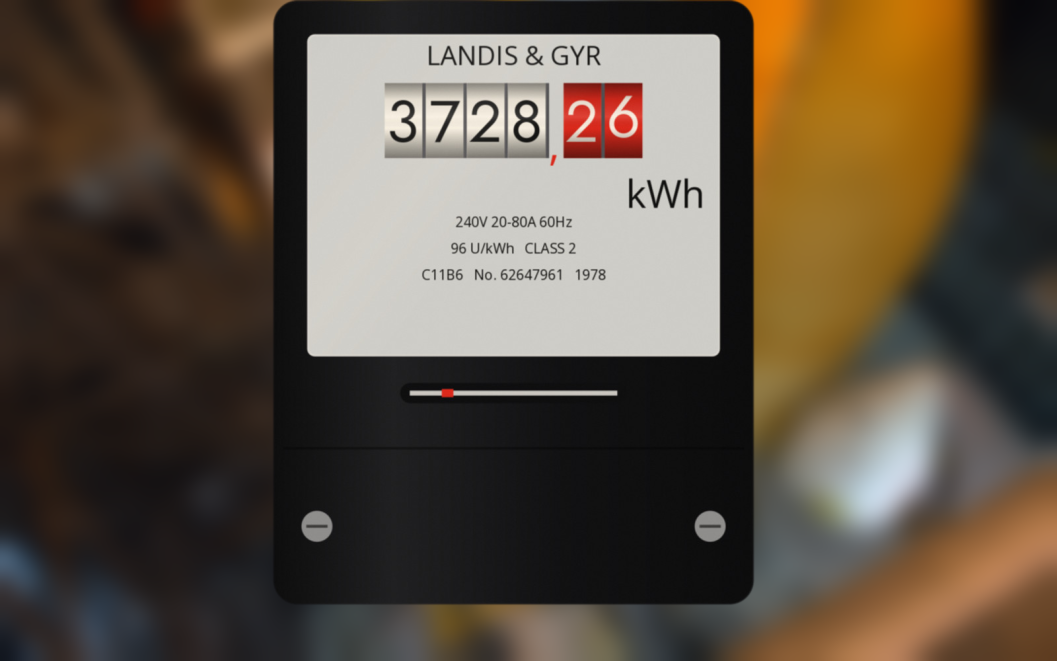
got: {"value": 3728.26, "unit": "kWh"}
